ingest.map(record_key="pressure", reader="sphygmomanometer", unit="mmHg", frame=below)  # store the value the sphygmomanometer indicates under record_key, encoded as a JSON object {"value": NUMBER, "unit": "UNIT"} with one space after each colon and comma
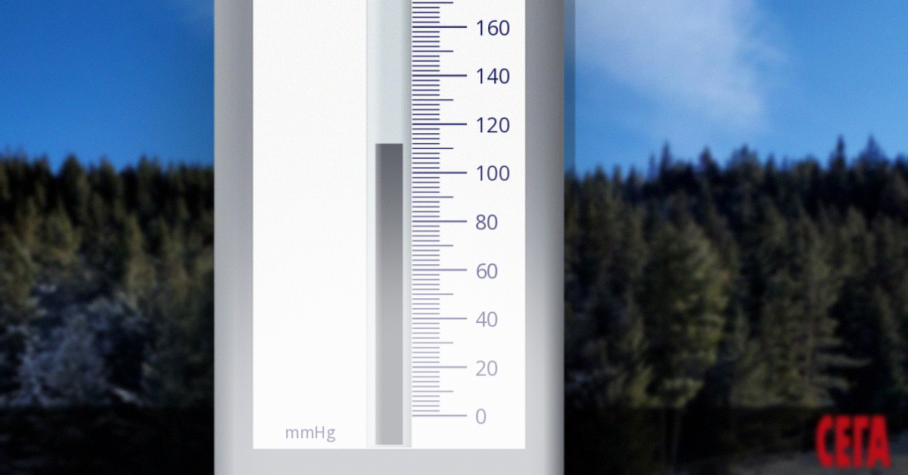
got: {"value": 112, "unit": "mmHg"}
